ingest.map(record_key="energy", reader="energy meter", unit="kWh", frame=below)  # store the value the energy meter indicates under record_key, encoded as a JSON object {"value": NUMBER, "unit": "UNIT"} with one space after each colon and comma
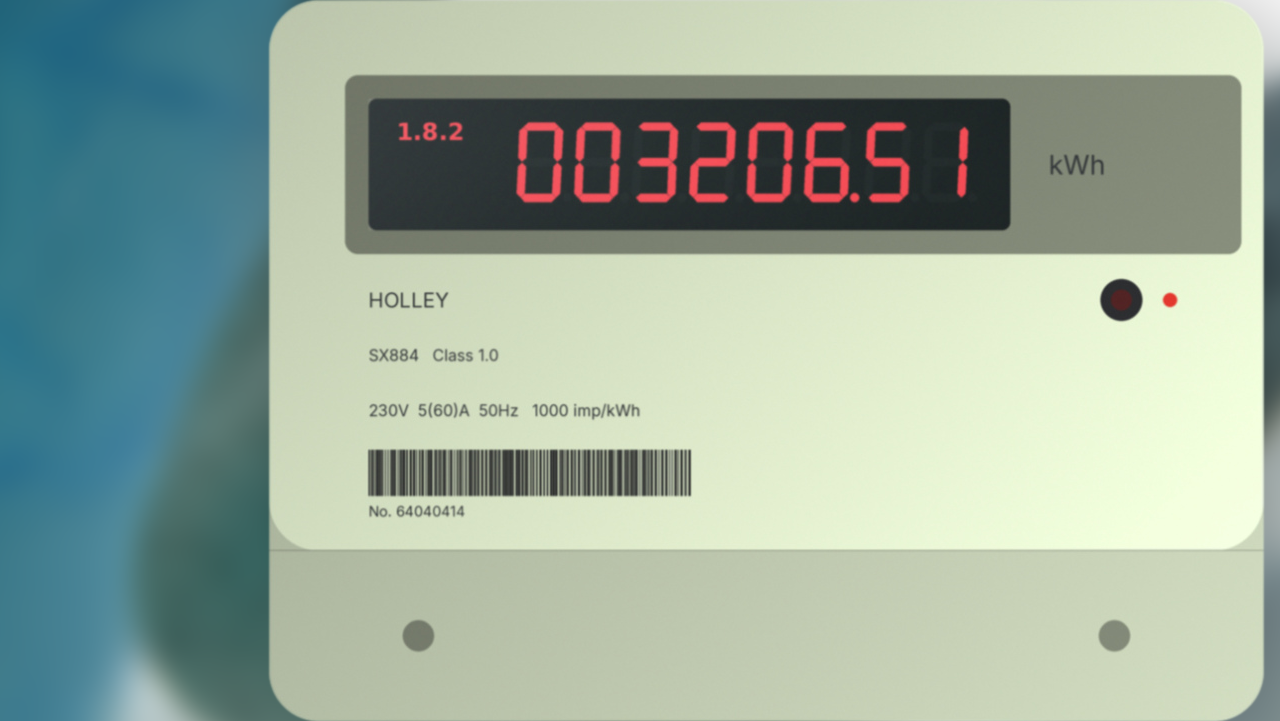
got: {"value": 3206.51, "unit": "kWh"}
